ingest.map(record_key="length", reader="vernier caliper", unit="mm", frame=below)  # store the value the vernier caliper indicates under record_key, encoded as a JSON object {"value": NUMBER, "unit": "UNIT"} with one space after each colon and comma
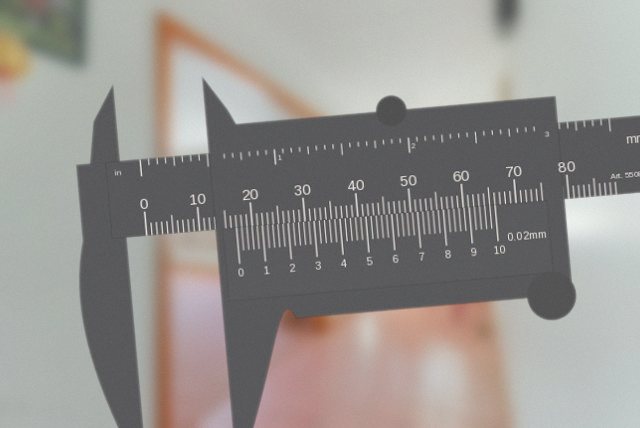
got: {"value": 17.0, "unit": "mm"}
